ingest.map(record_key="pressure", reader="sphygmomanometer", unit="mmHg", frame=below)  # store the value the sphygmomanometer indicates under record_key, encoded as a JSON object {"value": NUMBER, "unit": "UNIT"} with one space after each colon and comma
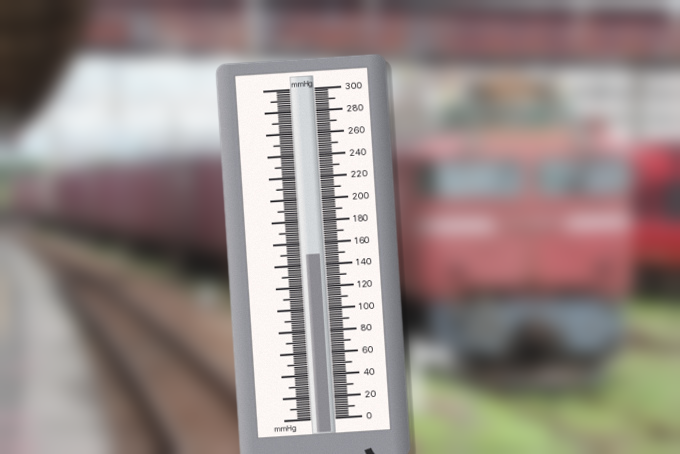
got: {"value": 150, "unit": "mmHg"}
